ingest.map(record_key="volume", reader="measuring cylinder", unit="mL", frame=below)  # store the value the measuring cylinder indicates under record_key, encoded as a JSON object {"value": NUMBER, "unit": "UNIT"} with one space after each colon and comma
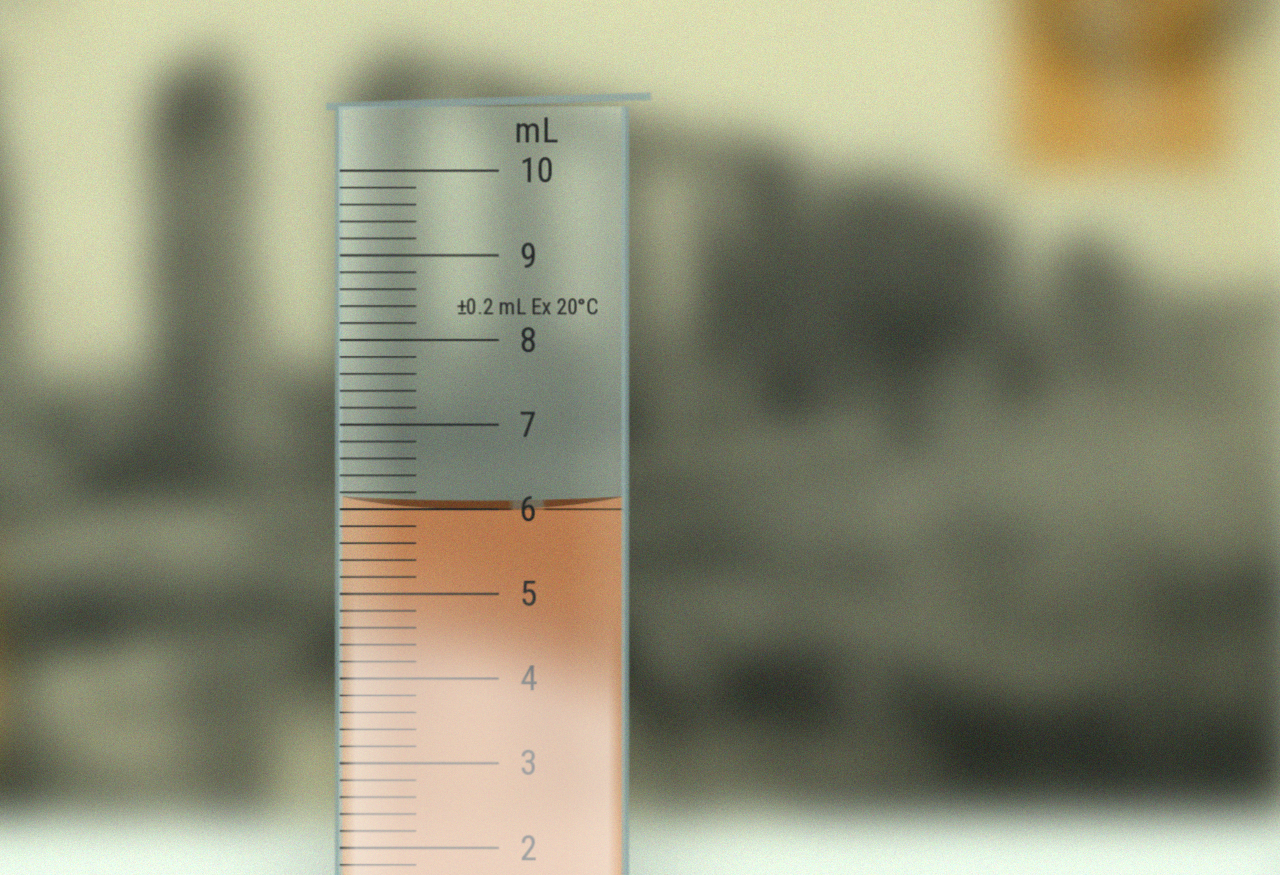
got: {"value": 6, "unit": "mL"}
